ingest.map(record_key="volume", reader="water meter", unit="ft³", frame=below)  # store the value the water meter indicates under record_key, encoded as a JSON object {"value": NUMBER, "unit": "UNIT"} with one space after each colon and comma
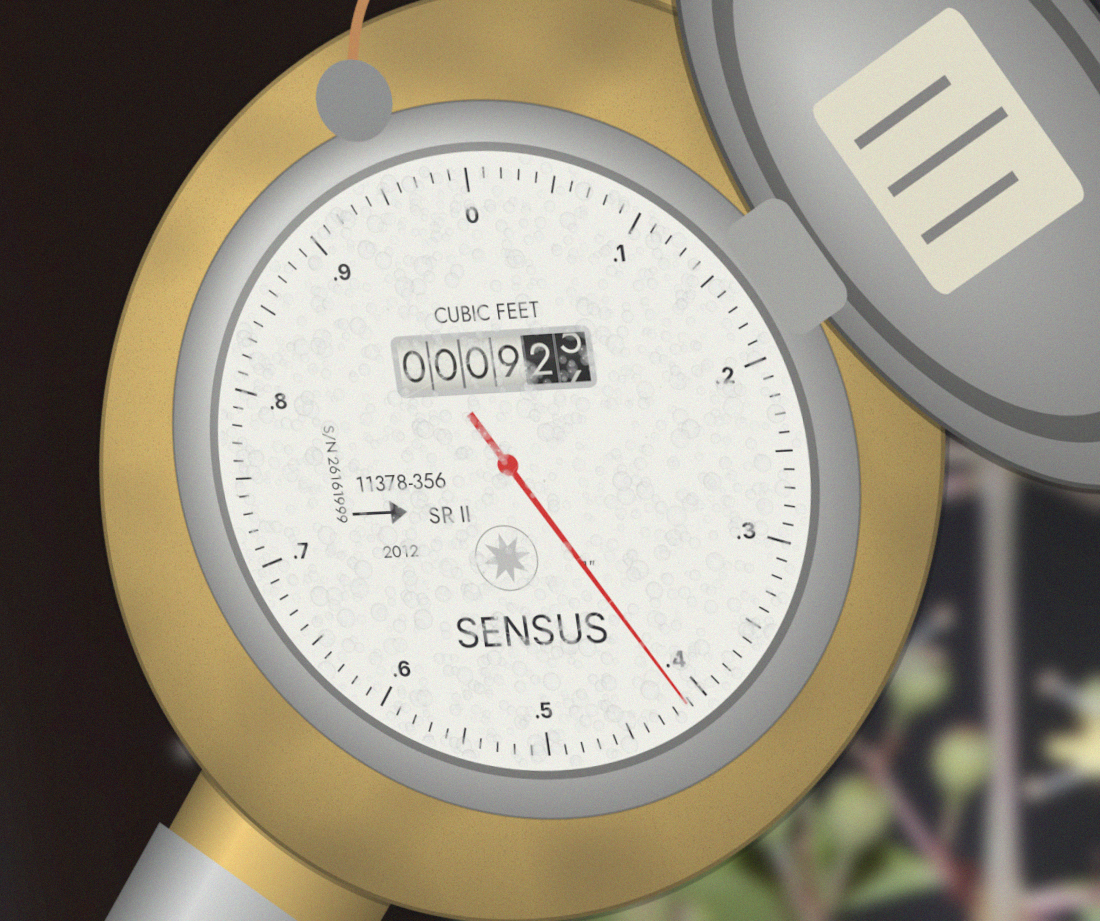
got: {"value": 925.41, "unit": "ft³"}
